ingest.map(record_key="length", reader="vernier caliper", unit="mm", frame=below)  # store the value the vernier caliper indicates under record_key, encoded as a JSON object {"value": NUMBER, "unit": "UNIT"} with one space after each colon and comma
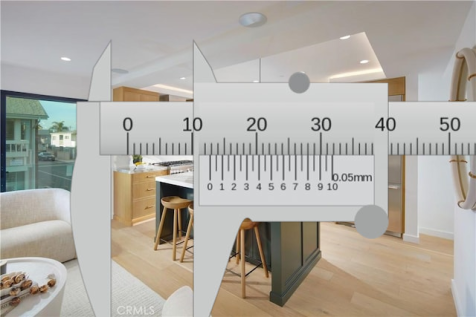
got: {"value": 12.8, "unit": "mm"}
